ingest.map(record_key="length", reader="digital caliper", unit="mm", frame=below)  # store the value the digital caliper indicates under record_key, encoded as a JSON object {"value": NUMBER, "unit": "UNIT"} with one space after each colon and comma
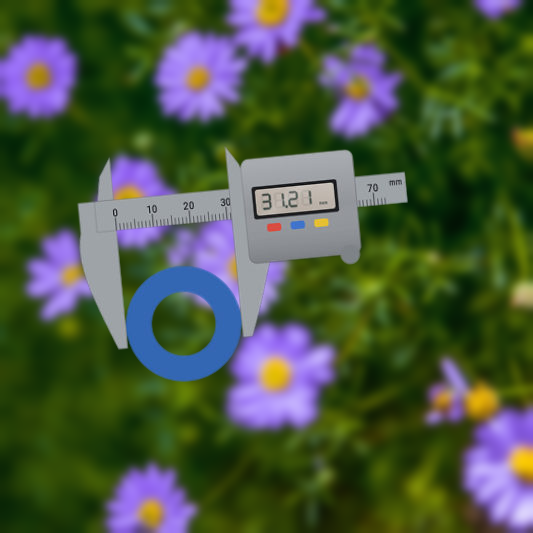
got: {"value": 31.21, "unit": "mm"}
